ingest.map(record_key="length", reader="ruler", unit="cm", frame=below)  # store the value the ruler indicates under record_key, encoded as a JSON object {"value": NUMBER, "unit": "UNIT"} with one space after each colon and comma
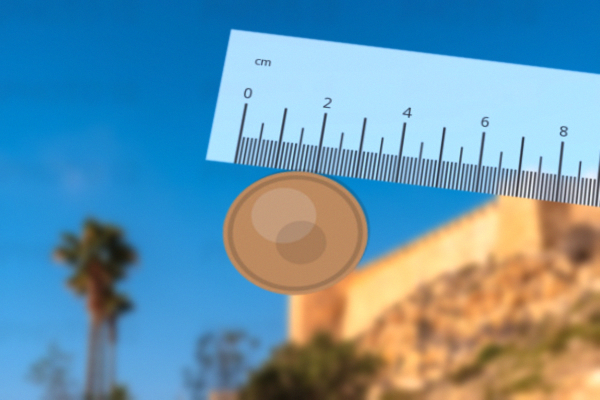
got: {"value": 3.5, "unit": "cm"}
